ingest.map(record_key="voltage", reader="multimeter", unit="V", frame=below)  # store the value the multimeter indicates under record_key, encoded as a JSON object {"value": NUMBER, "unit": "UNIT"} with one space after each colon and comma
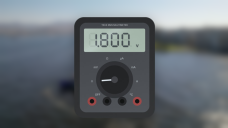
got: {"value": 1.800, "unit": "V"}
